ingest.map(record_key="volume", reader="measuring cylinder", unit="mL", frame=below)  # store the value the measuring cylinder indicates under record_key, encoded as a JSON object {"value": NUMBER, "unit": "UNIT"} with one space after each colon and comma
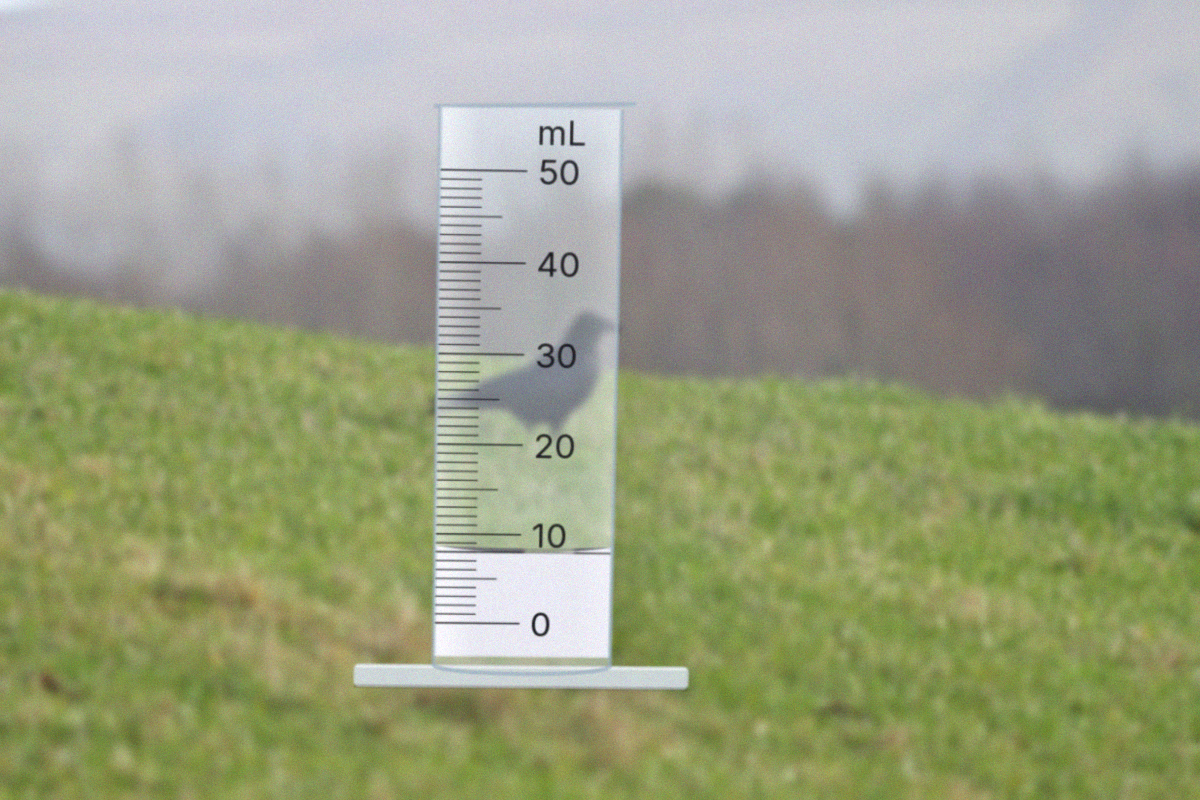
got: {"value": 8, "unit": "mL"}
